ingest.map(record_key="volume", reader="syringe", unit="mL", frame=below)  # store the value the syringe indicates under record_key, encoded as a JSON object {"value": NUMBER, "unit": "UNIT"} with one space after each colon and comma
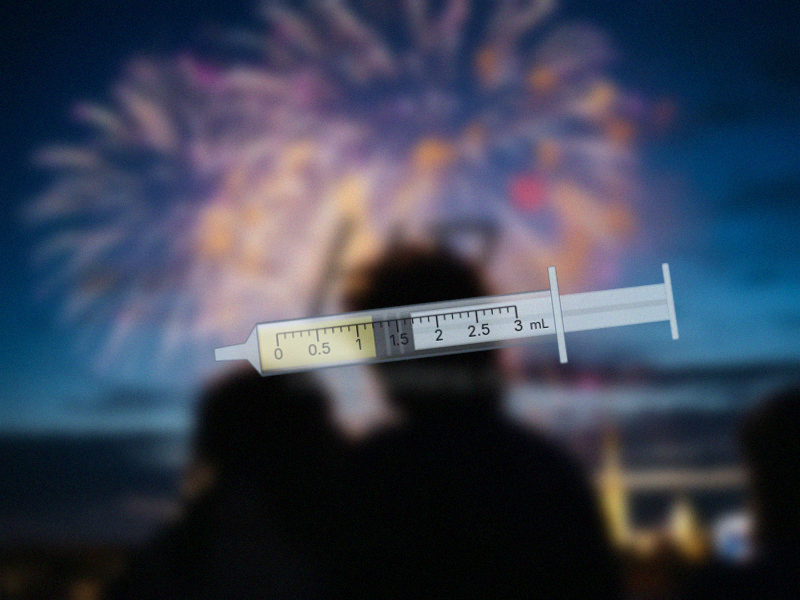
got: {"value": 1.2, "unit": "mL"}
